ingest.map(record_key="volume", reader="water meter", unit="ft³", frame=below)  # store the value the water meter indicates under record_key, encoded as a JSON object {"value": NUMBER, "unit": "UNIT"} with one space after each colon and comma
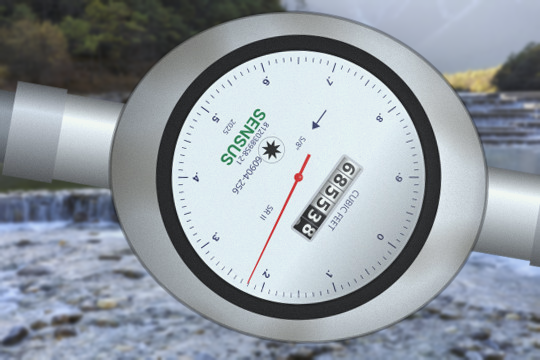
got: {"value": 685538.22, "unit": "ft³"}
